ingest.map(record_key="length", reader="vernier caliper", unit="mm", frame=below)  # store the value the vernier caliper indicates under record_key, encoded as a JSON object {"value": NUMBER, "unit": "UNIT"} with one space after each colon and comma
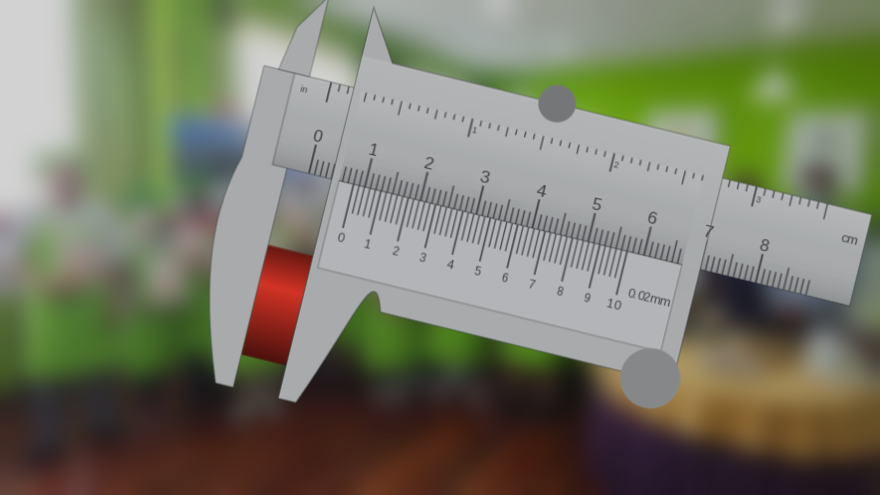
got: {"value": 8.0, "unit": "mm"}
